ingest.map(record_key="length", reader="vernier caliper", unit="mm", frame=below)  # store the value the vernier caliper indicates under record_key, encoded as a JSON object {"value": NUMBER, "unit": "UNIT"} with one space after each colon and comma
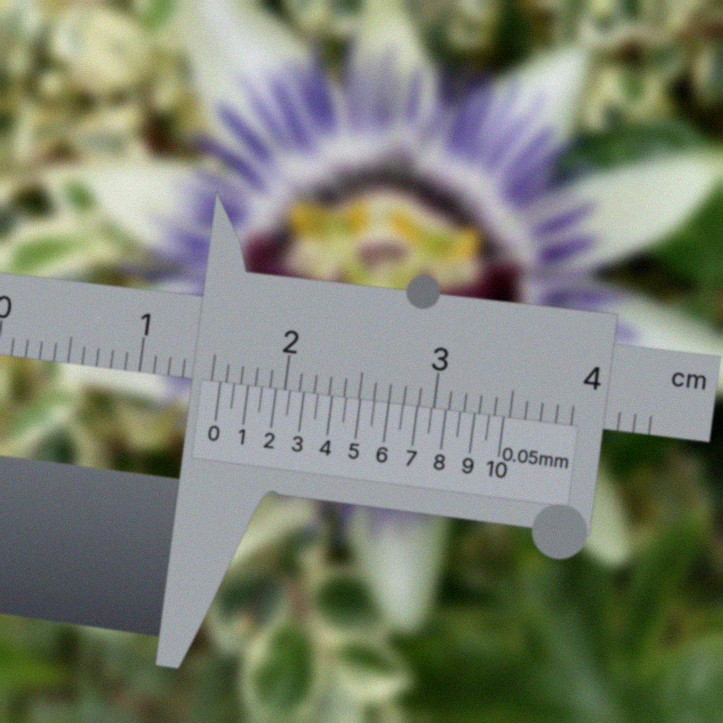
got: {"value": 15.6, "unit": "mm"}
